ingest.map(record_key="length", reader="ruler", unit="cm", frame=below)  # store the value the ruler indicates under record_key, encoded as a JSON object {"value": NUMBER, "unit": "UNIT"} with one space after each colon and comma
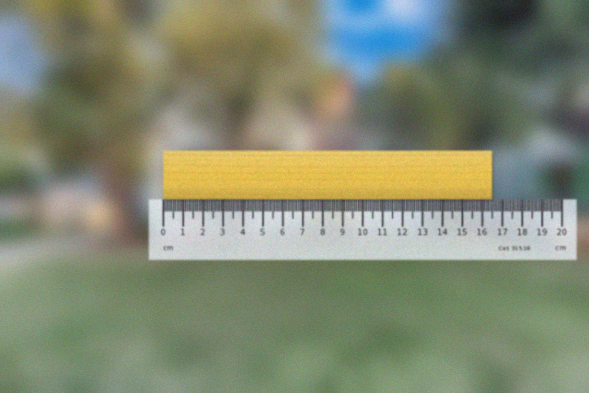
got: {"value": 16.5, "unit": "cm"}
